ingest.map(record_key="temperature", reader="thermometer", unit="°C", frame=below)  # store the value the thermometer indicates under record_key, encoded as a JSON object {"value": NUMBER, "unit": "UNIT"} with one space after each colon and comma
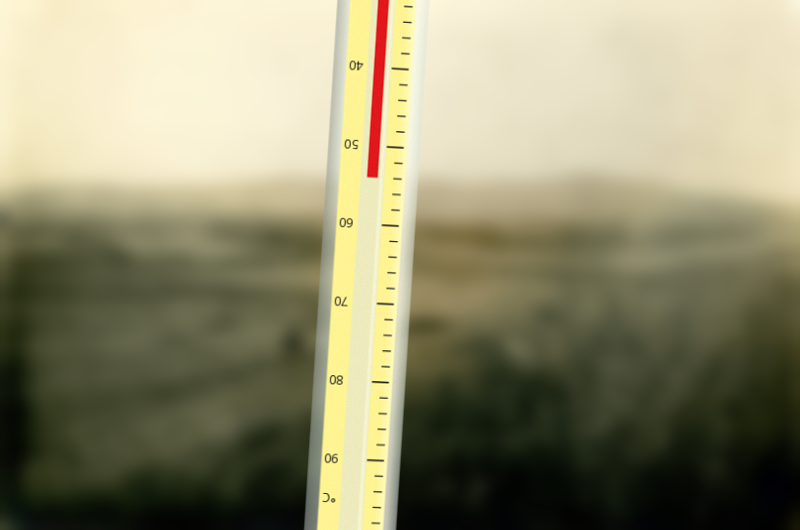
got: {"value": 54, "unit": "°C"}
